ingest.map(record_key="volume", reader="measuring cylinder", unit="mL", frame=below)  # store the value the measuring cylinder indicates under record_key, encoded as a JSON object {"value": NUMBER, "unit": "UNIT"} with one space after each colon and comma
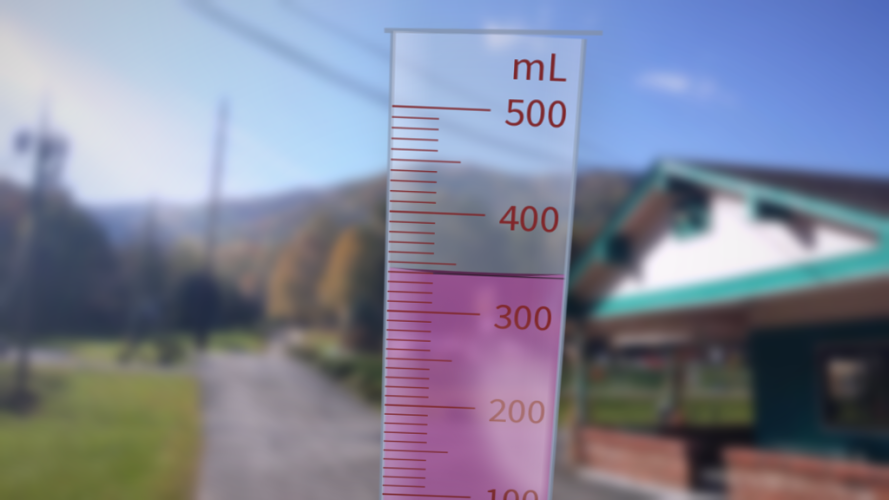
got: {"value": 340, "unit": "mL"}
